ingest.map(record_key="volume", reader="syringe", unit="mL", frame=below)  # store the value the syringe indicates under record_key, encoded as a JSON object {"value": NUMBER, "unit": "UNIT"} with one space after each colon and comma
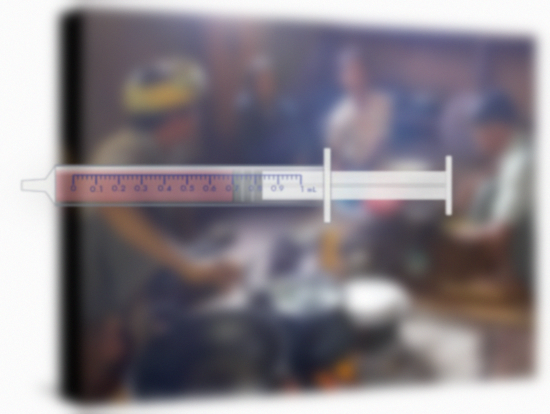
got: {"value": 0.7, "unit": "mL"}
